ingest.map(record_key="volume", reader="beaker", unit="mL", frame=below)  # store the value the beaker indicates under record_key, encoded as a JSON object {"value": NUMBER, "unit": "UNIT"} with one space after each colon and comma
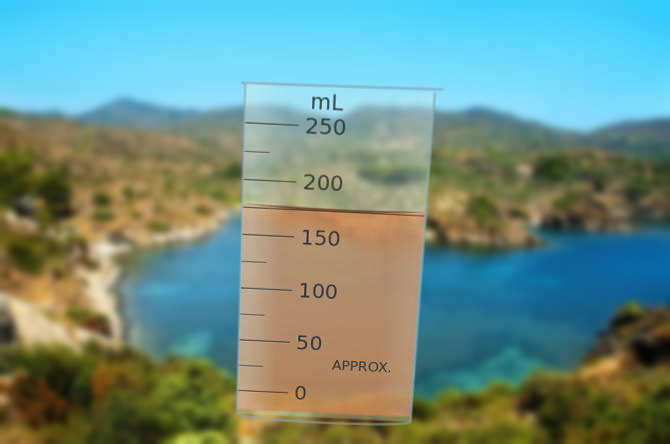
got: {"value": 175, "unit": "mL"}
